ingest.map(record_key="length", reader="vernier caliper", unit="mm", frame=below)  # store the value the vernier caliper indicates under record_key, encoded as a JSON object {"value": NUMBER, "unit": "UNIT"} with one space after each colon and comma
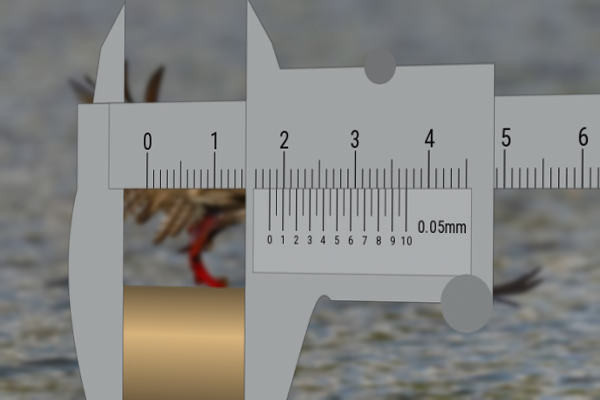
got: {"value": 18.0, "unit": "mm"}
